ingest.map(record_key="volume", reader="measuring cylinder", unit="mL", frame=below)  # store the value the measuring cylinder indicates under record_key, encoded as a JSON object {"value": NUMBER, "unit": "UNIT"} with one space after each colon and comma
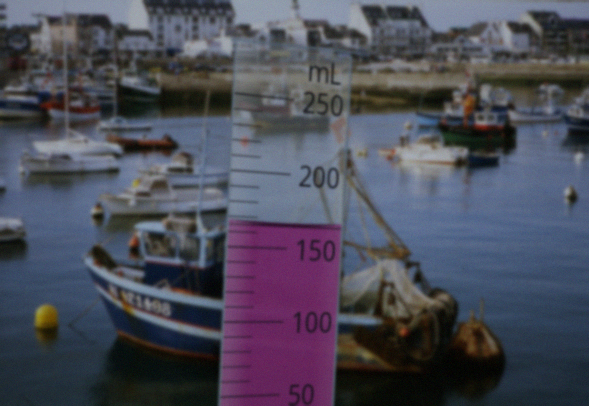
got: {"value": 165, "unit": "mL"}
